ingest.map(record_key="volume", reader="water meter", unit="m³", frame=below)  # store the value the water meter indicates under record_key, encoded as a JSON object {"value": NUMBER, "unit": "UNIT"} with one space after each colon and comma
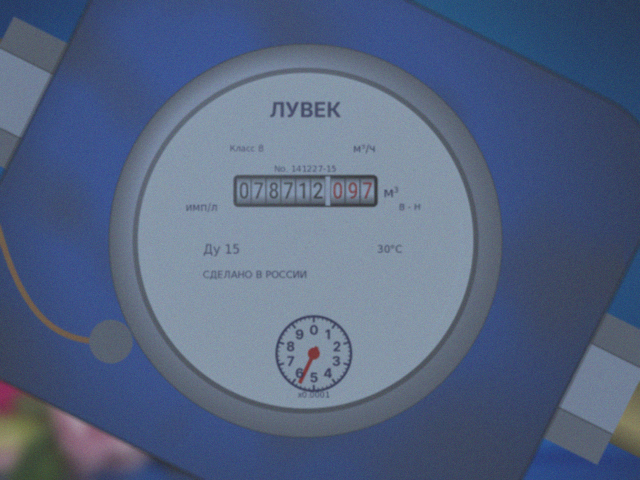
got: {"value": 78712.0975, "unit": "m³"}
